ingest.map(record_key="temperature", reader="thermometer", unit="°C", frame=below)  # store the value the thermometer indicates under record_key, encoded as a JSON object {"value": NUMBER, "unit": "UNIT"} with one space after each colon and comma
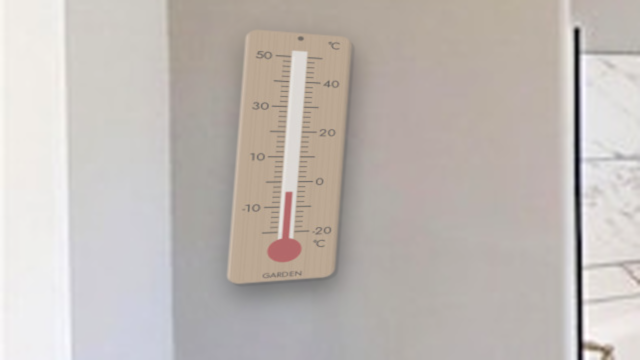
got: {"value": -4, "unit": "°C"}
